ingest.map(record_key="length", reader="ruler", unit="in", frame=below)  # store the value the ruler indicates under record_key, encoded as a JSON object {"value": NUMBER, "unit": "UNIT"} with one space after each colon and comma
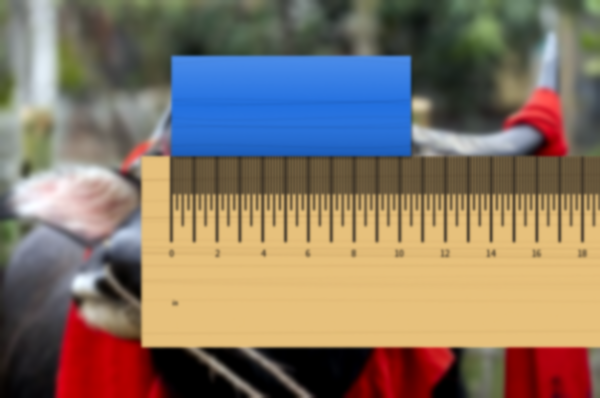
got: {"value": 10.5, "unit": "in"}
